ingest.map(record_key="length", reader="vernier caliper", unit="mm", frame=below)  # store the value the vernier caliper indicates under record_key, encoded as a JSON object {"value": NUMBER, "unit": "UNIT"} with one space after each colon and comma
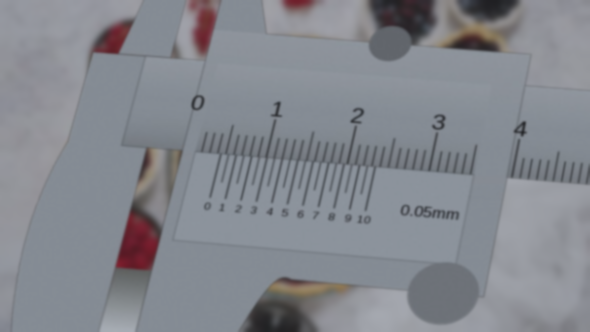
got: {"value": 4.4, "unit": "mm"}
